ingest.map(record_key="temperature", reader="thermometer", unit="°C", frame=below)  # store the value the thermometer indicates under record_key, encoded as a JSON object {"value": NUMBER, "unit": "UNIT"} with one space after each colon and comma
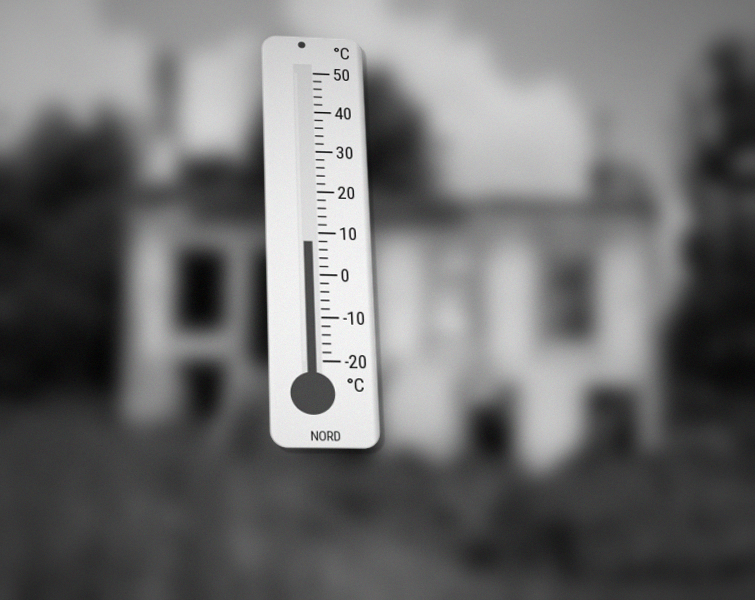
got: {"value": 8, "unit": "°C"}
